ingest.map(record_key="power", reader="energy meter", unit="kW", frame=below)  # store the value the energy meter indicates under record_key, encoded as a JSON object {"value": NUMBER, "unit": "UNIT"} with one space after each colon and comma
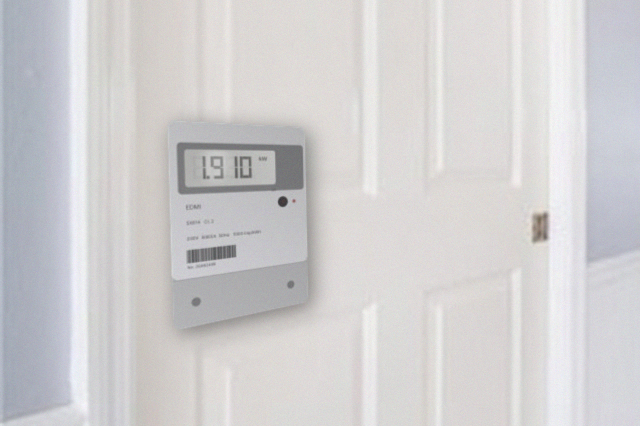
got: {"value": 1.910, "unit": "kW"}
